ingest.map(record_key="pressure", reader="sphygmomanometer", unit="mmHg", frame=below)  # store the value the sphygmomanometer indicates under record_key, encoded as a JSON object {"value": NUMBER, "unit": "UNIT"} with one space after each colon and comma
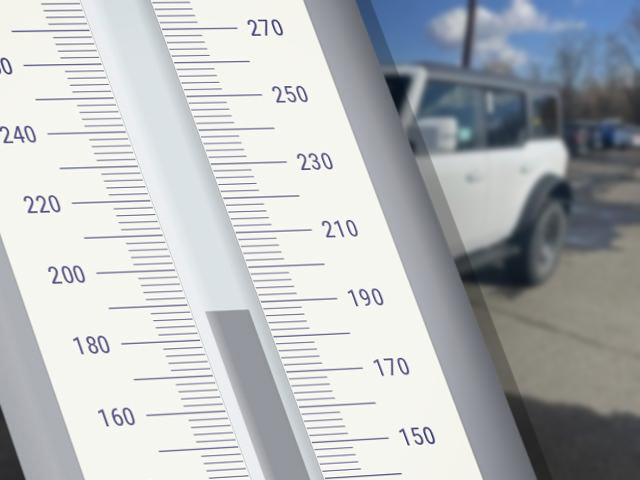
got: {"value": 188, "unit": "mmHg"}
